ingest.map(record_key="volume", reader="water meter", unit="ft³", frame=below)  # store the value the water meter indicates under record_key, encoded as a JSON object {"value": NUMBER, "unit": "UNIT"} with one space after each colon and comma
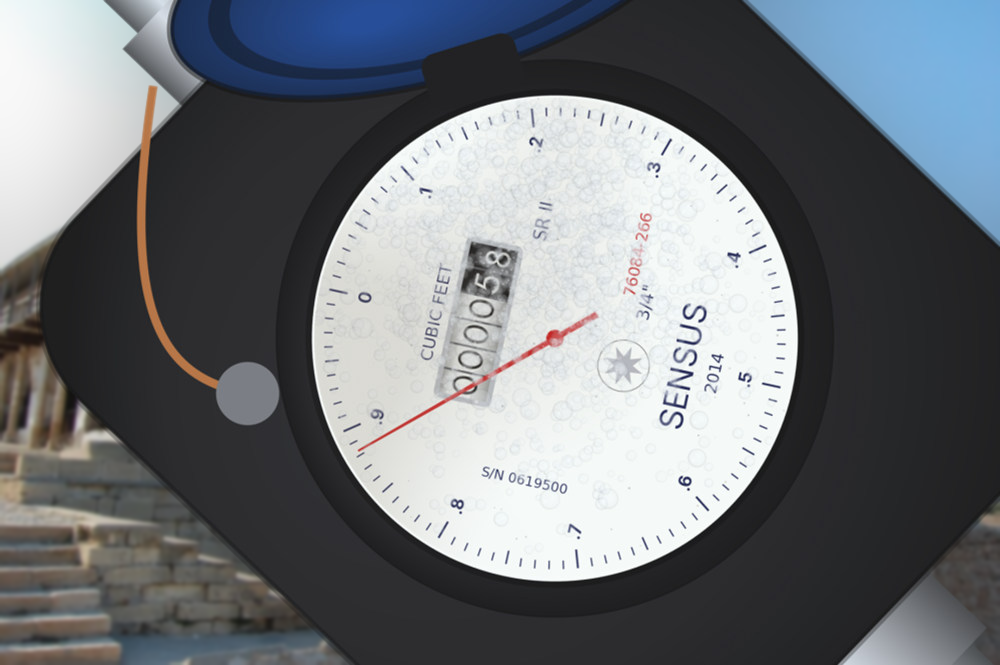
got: {"value": 57.88, "unit": "ft³"}
